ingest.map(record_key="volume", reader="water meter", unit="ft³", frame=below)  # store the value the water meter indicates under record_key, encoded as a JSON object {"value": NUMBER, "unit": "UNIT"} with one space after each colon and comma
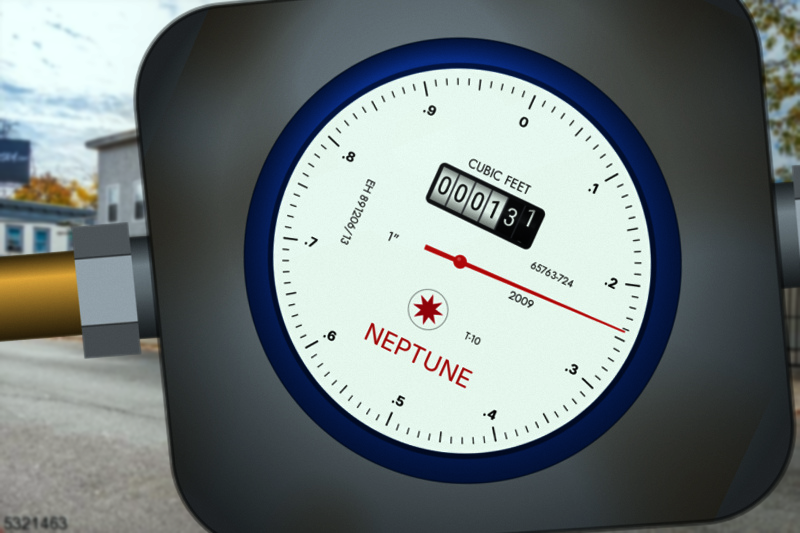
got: {"value": 131.24, "unit": "ft³"}
